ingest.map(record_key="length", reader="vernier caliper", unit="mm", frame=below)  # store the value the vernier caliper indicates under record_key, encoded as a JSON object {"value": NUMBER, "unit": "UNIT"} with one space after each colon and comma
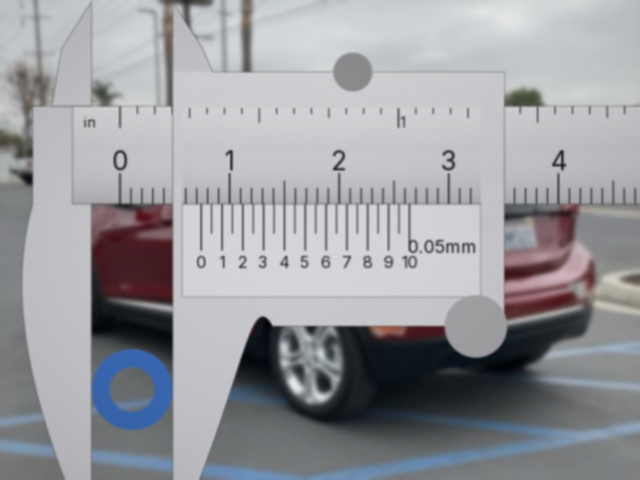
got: {"value": 7.4, "unit": "mm"}
